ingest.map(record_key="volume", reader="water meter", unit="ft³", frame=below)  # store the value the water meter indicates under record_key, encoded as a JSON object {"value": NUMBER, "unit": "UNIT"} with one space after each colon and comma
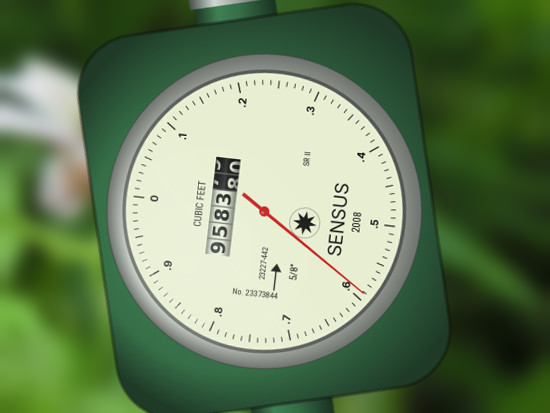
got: {"value": 958379.59, "unit": "ft³"}
